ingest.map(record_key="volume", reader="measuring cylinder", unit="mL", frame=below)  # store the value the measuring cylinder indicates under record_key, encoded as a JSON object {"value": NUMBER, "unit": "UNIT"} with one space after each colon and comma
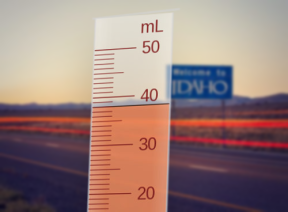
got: {"value": 38, "unit": "mL"}
